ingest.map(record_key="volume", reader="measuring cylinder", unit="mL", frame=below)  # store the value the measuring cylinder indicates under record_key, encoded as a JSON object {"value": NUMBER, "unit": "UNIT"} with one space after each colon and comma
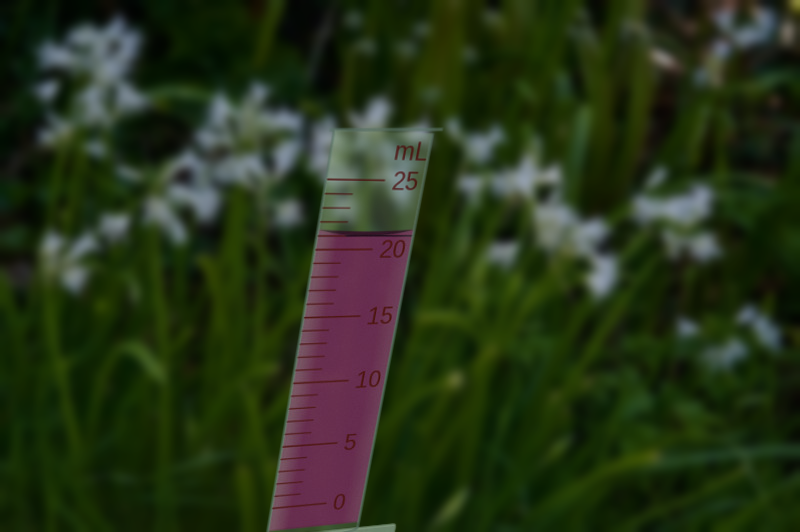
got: {"value": 21, "unit": "mL"}
